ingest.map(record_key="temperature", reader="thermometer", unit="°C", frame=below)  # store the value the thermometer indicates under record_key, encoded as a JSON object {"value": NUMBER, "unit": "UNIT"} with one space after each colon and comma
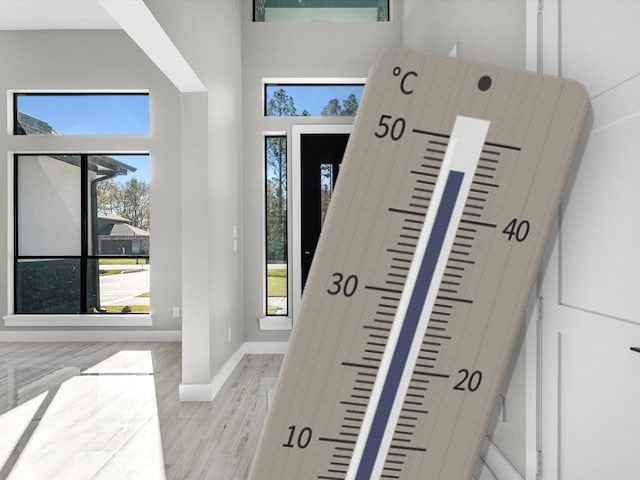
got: {"value": 46, "unit": "°C"}
